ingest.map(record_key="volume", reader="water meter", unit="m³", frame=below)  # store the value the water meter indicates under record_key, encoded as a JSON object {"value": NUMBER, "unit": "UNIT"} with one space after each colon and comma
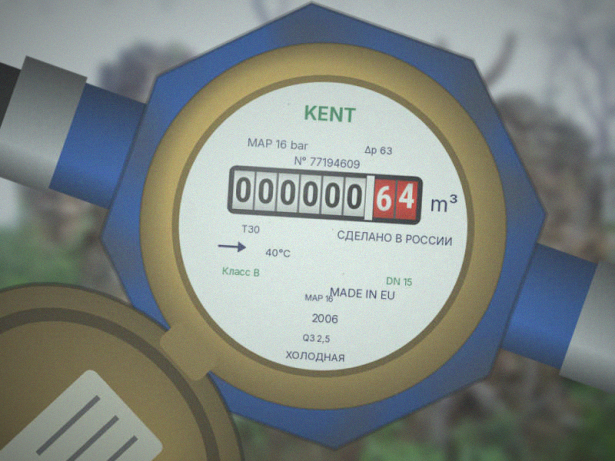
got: {"value": 0.64, "unit": "m³"}
